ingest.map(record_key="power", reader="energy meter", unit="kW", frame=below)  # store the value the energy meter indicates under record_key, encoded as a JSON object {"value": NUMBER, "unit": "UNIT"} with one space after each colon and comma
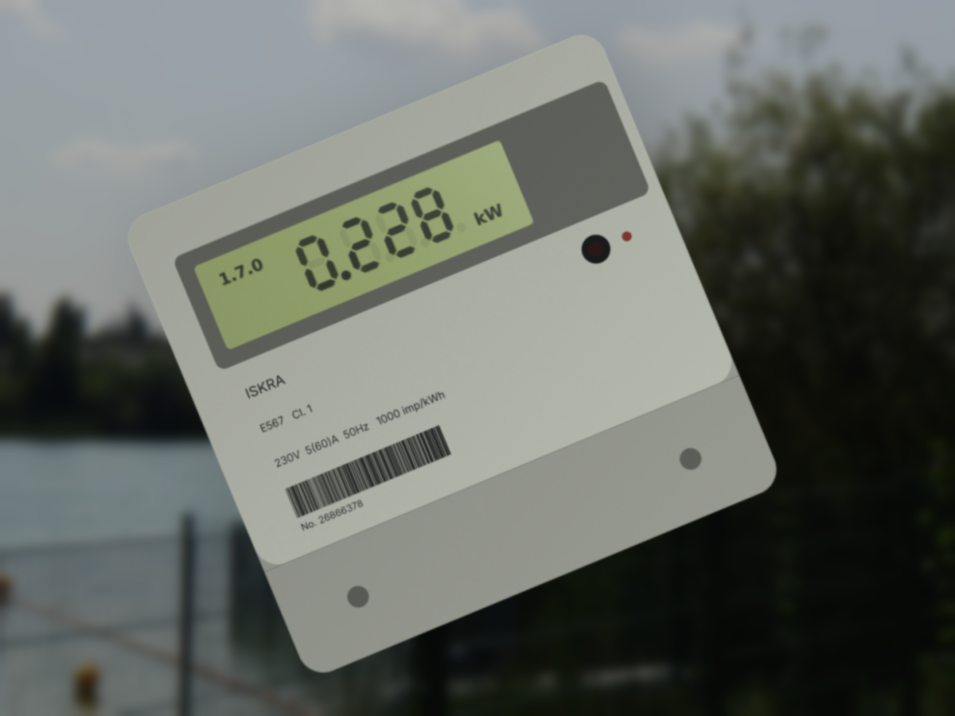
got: {"value": 0.228, "unit": "kW"}
